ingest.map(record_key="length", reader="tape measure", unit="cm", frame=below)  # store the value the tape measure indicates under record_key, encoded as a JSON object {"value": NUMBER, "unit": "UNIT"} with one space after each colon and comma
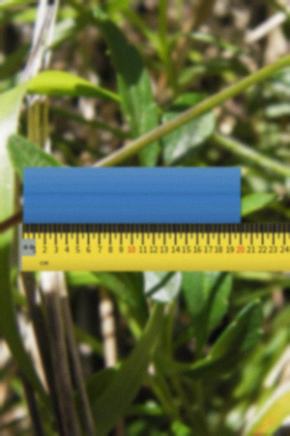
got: {"value": 20, "unit": "cm"}
